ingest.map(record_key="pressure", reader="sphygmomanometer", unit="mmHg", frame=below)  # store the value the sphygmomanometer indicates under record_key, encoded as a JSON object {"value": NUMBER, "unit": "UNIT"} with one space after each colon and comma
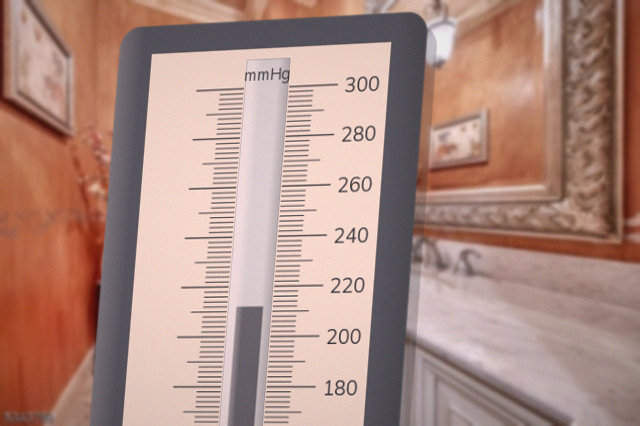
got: {"value": 212, "unit": "mmHg"}
